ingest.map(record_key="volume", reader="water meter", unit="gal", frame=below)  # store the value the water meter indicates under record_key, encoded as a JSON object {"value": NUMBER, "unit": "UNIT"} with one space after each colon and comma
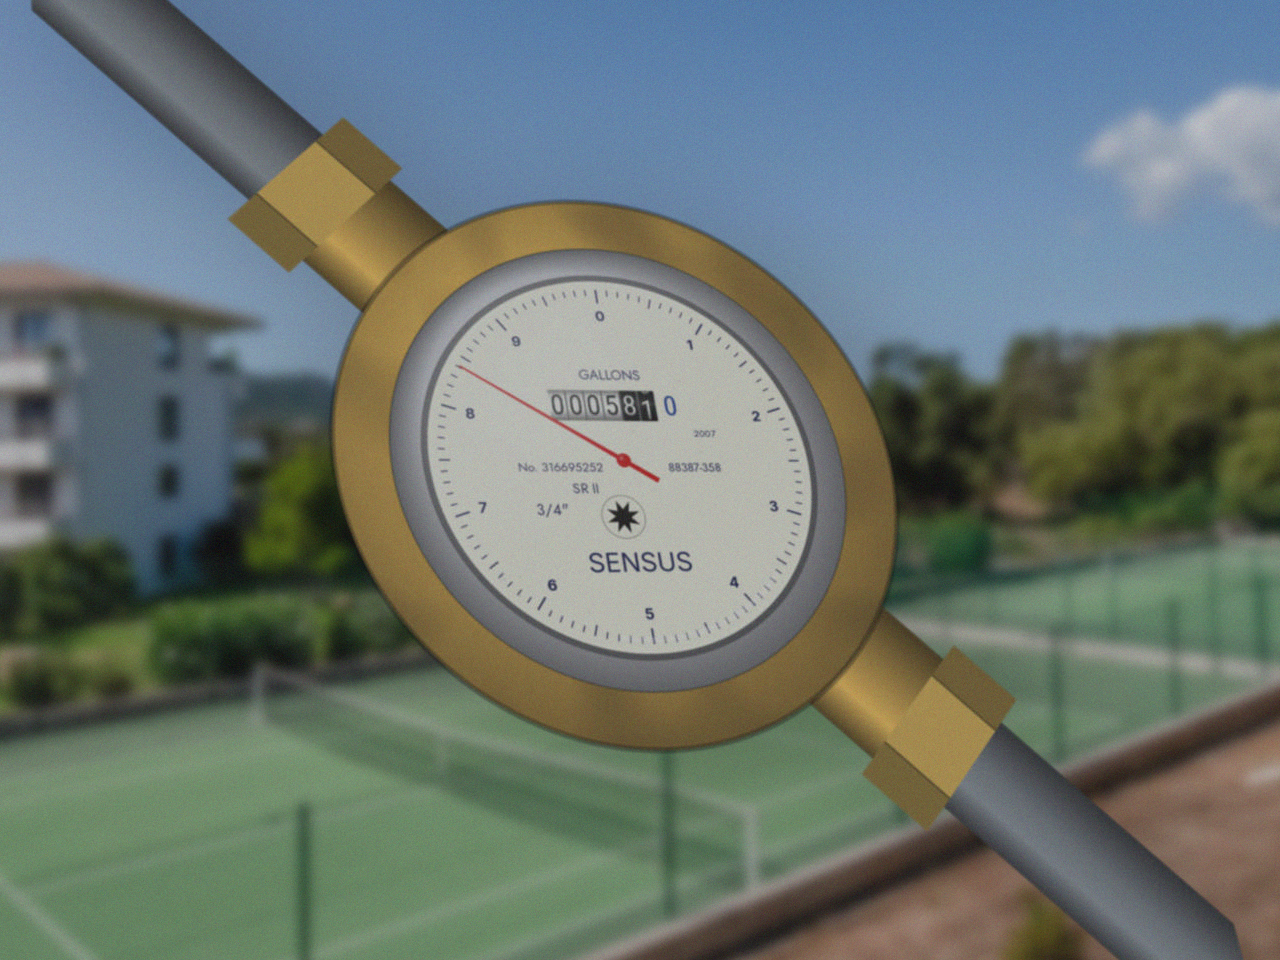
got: {"value": 5808.4, "unit": "gal"}
